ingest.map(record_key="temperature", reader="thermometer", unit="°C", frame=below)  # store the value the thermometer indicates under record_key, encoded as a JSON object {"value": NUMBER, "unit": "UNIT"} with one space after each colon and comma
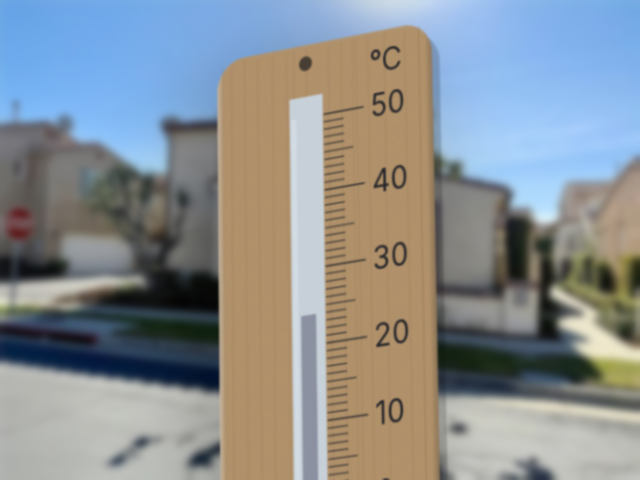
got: {"value": 24, "unit": "°C"}
